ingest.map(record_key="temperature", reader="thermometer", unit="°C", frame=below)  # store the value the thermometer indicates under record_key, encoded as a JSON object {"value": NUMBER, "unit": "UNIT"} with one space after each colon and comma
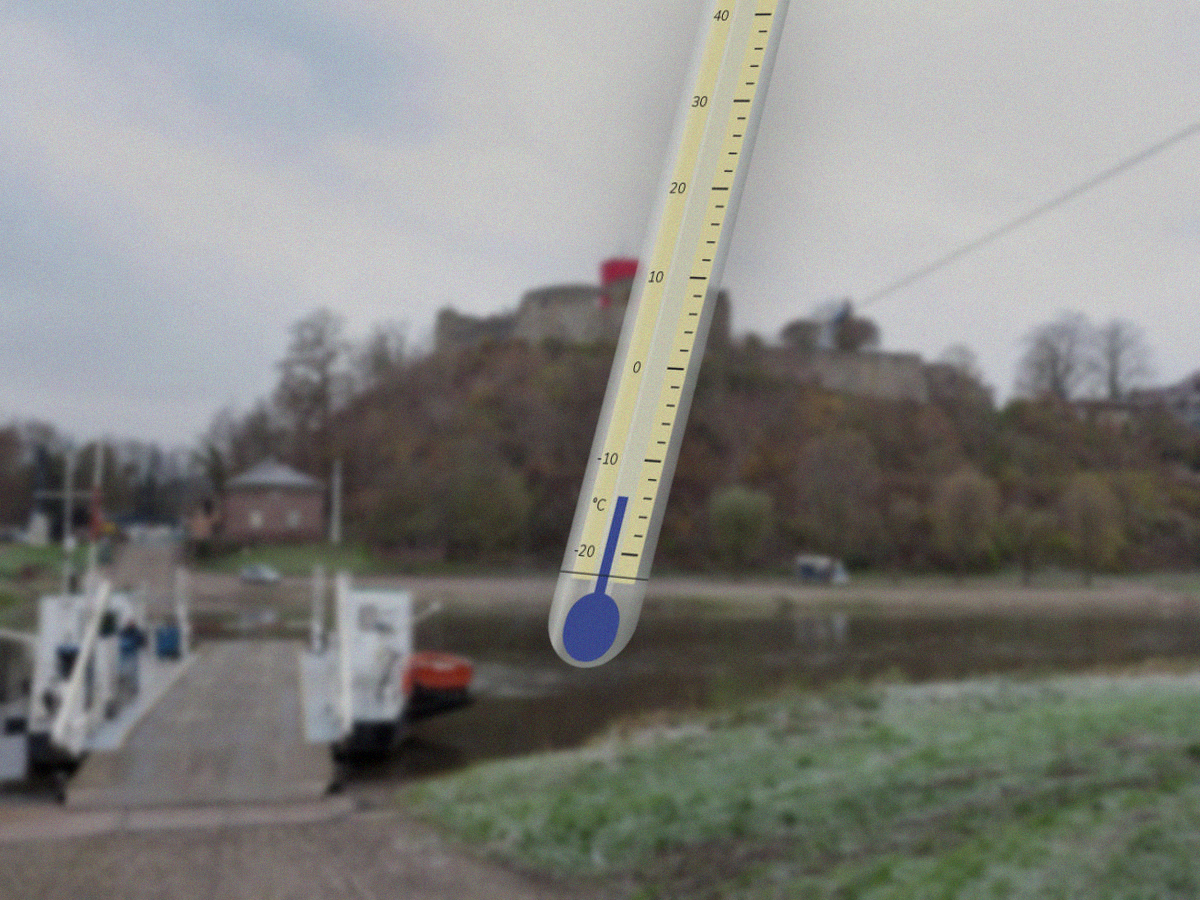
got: {"value": -14, "unit": "°C"}
